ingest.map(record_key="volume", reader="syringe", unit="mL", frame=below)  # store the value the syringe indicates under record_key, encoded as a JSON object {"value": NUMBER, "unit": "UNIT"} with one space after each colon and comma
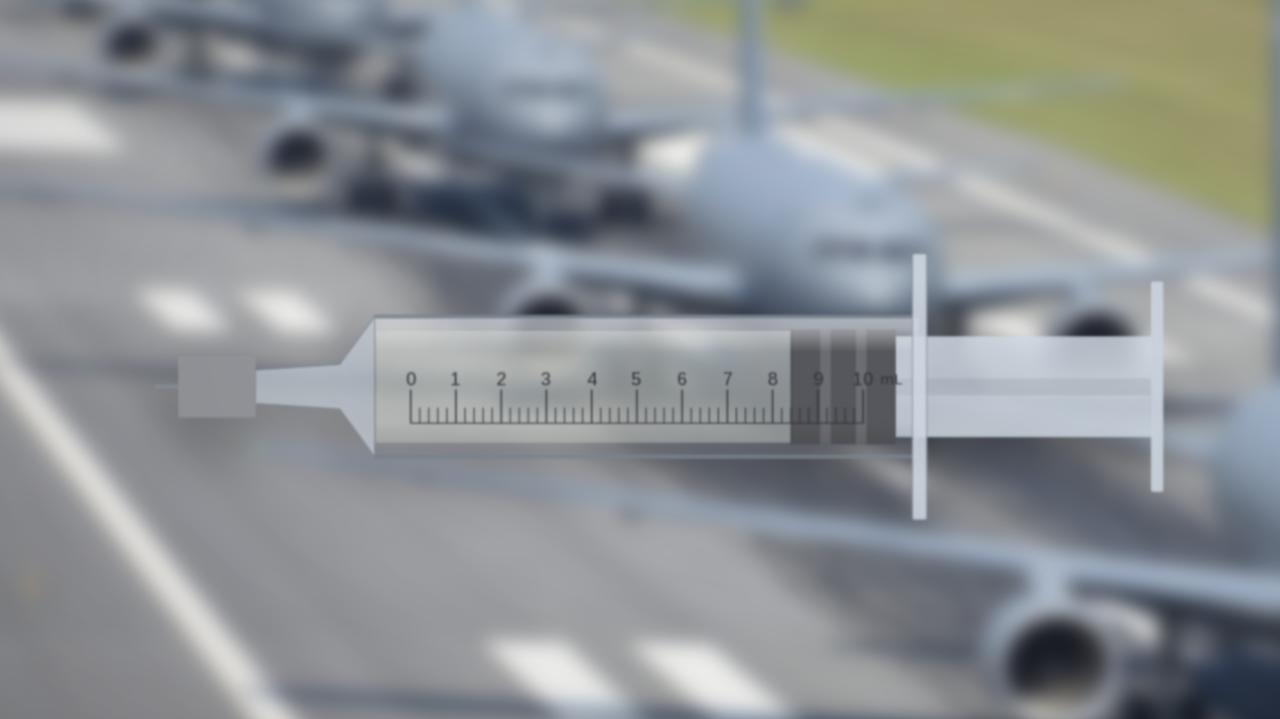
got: {"value": 8.4, "unit": "mL"}
